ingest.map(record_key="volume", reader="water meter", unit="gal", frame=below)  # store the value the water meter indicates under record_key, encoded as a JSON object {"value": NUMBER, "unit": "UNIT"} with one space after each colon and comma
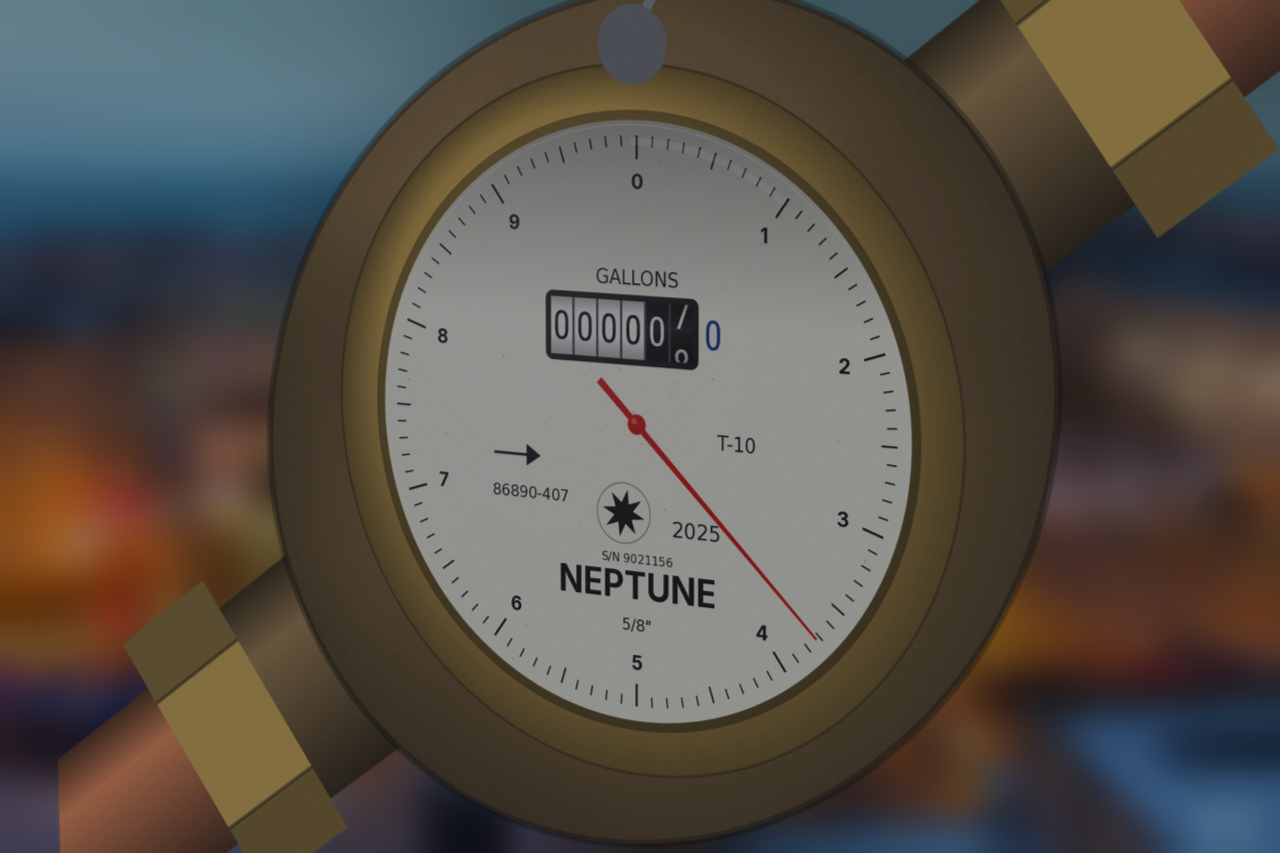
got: {"value": 73.7, "unit": "gal"}
